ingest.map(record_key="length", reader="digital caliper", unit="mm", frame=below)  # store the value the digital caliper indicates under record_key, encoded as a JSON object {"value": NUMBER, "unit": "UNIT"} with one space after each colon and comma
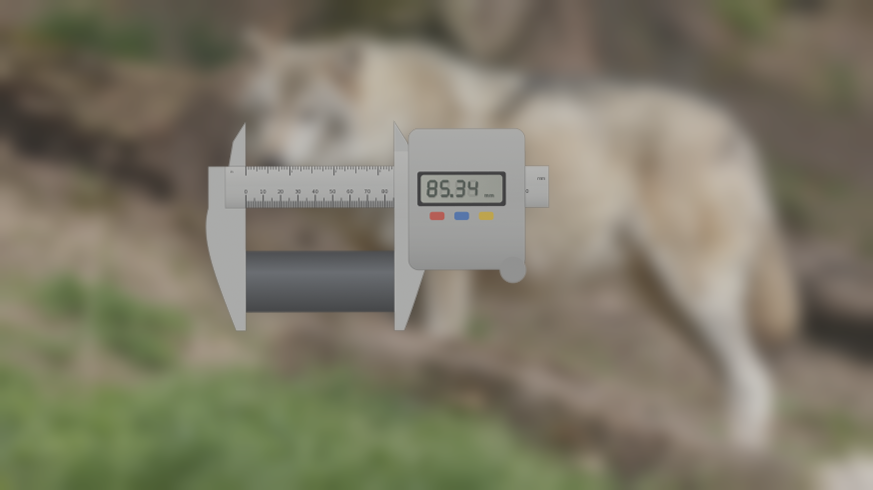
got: {"value": 85.34, "unit": "mm"}
